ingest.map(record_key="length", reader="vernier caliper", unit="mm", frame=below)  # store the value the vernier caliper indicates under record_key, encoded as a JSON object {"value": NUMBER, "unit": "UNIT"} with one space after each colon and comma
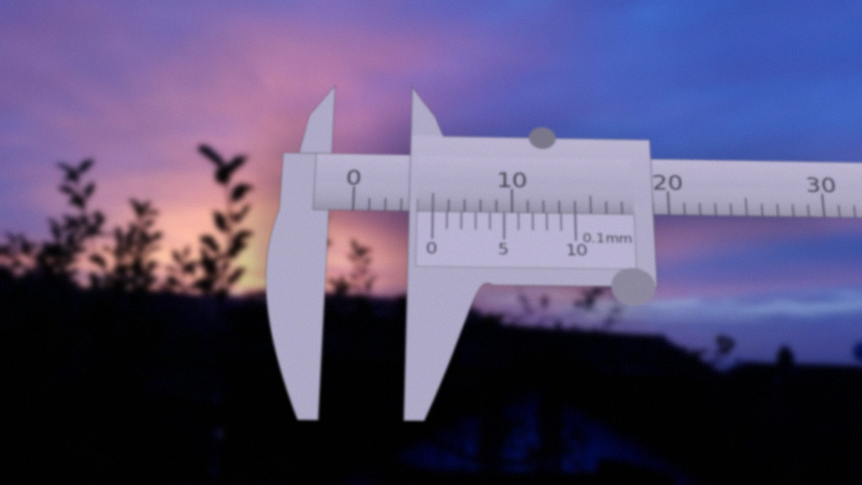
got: {"value": 5.0, "unit": "mm"}
